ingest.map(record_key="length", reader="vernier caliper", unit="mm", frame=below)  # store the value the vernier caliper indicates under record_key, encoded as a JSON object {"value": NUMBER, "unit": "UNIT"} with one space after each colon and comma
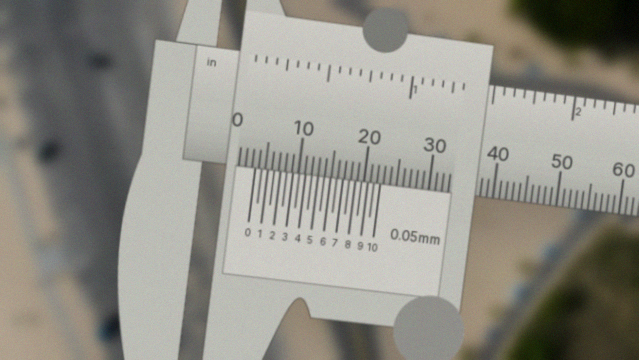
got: {"value": 3.5, "unit": "mm"}
